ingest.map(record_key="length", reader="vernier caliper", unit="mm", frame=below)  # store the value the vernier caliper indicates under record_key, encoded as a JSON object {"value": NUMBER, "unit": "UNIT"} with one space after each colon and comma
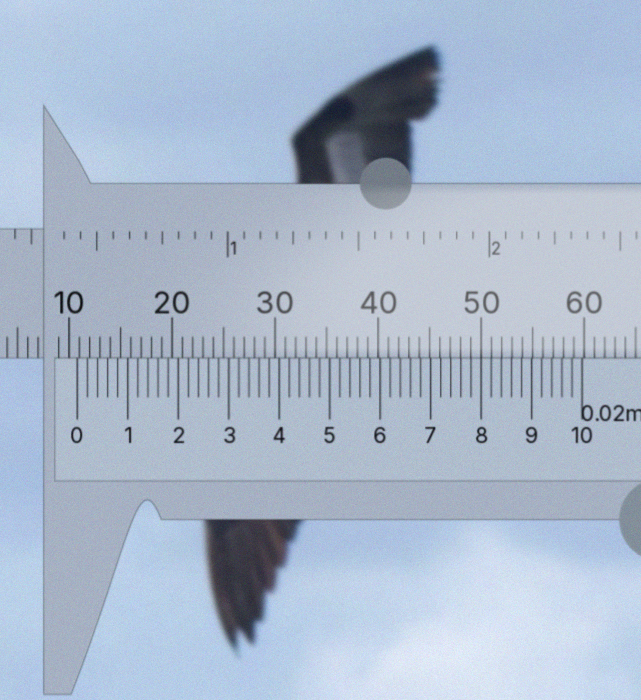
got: {"value": 10.8, "unit": "mm"}
